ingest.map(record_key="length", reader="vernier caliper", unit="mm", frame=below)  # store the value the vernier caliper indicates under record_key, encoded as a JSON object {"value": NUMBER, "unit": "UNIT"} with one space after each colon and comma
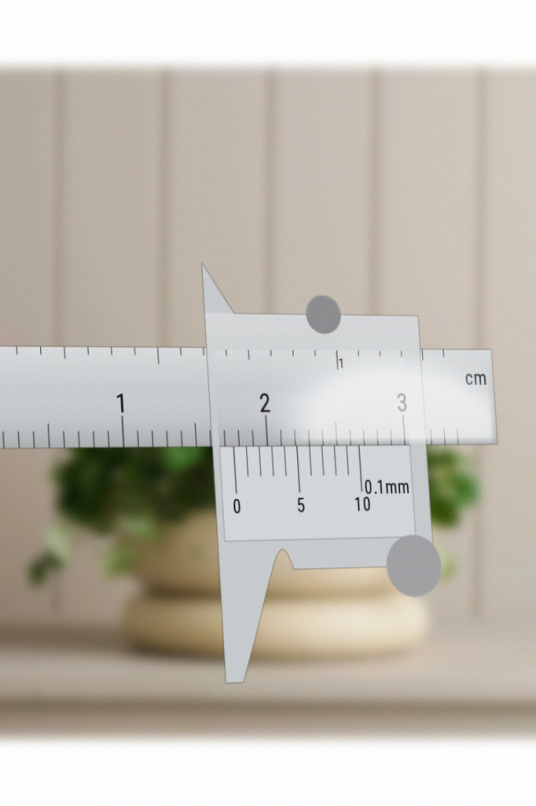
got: {"value": 17.6, "unit": "mm"}
